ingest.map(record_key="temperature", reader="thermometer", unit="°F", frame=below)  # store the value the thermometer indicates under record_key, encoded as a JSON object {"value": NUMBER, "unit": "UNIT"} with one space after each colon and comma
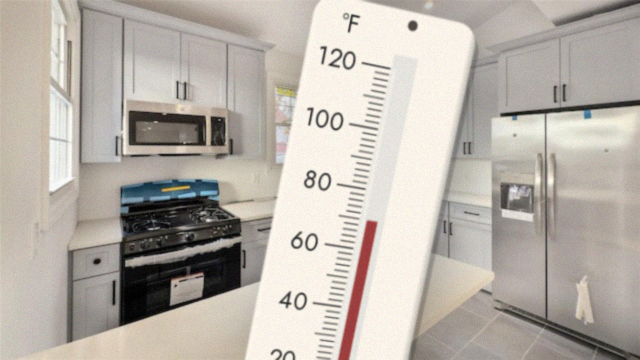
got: {"value": 70, "unit": "°F"}
